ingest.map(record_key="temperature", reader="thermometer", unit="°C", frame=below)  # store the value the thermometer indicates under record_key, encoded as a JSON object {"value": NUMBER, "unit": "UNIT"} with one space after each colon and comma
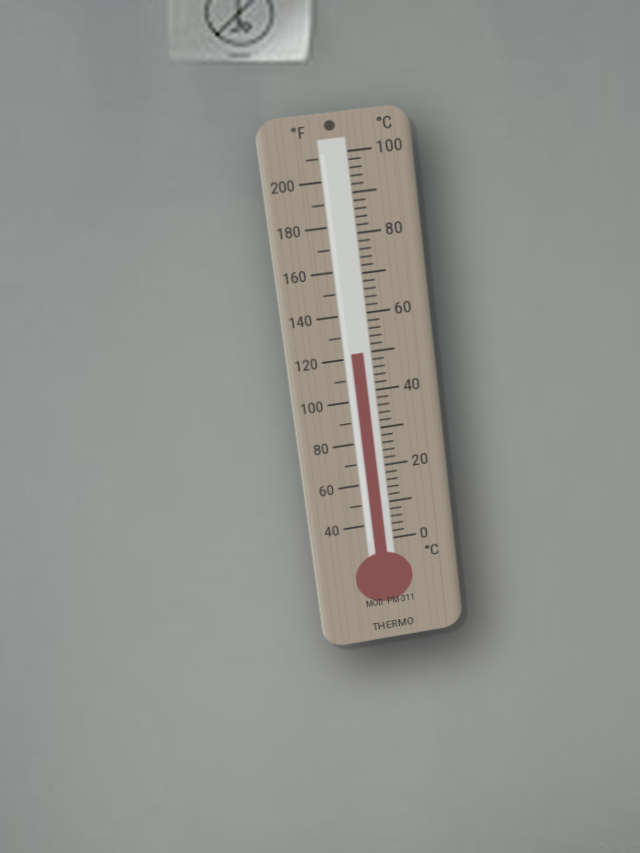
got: {"value": 50, "unit": "°C"}
